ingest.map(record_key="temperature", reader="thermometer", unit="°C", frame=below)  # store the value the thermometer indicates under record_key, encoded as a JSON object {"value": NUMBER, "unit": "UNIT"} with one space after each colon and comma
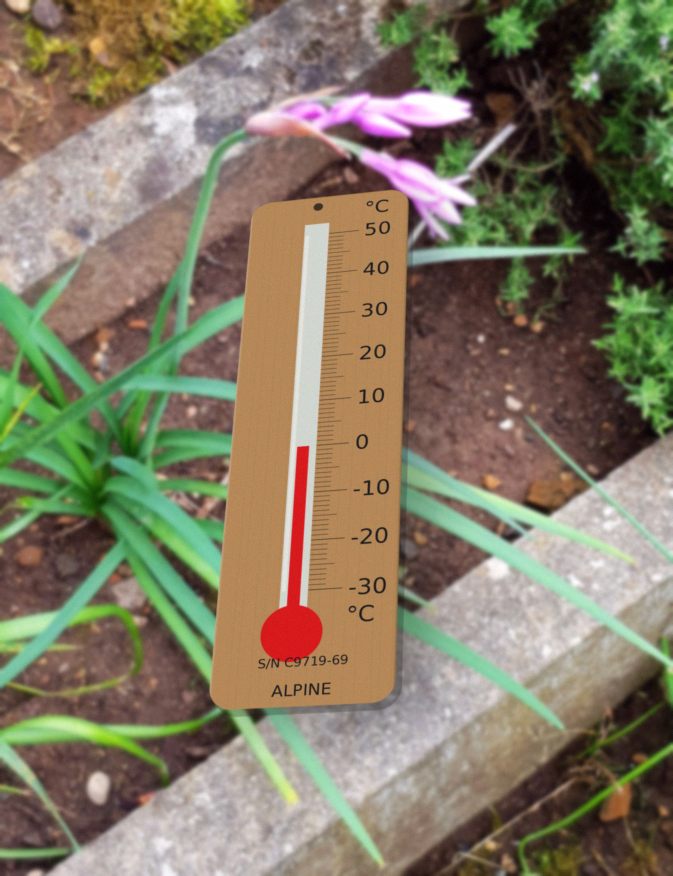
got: {"value": 0, "unit": "°C"}
